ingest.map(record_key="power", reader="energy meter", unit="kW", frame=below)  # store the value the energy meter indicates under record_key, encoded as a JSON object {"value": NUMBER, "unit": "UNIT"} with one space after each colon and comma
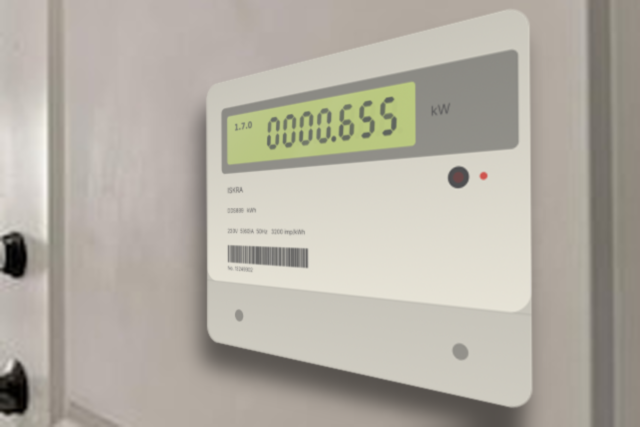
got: {"value": 0.655, "unit": "kW"}
